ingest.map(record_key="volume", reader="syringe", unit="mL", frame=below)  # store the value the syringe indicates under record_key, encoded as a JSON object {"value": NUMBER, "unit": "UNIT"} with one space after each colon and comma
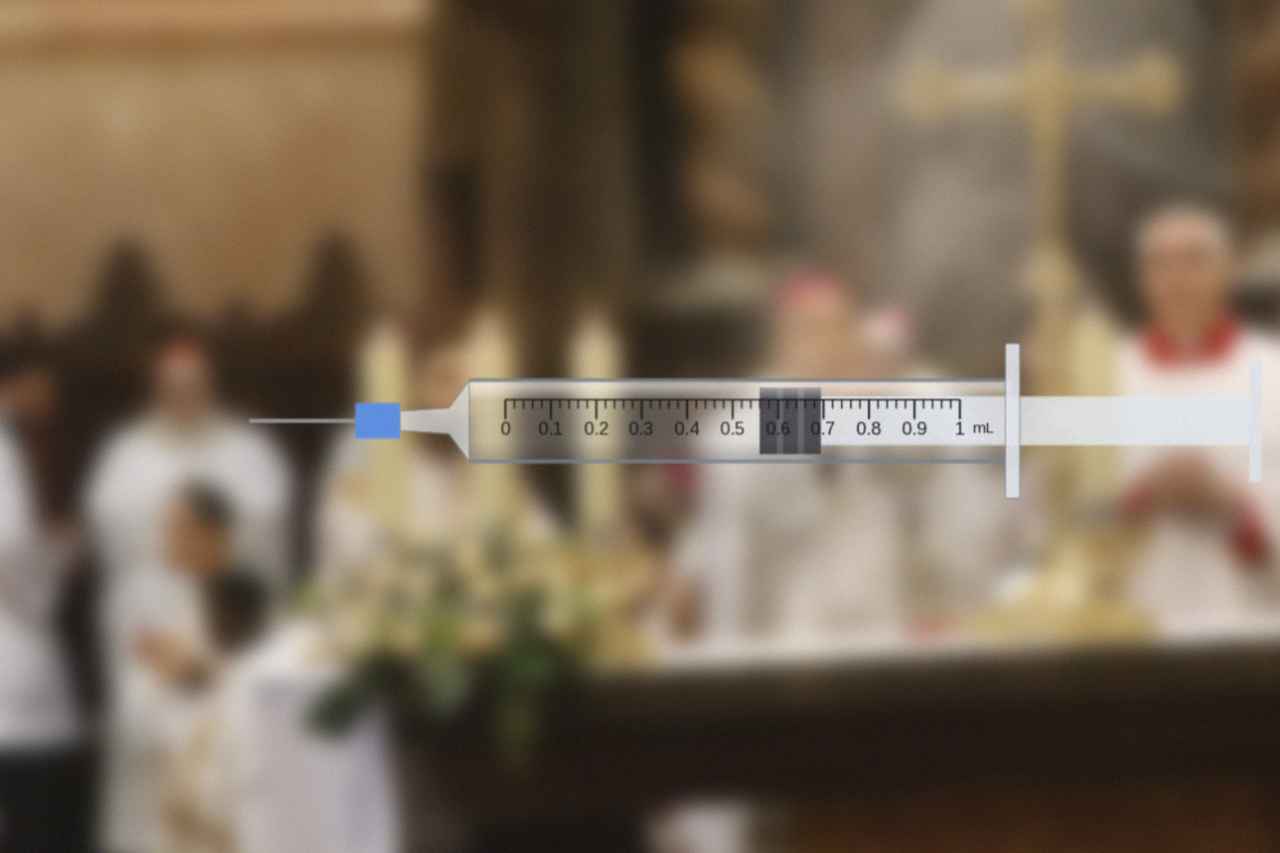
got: {"value": 0.56, "unit": "mL"}
